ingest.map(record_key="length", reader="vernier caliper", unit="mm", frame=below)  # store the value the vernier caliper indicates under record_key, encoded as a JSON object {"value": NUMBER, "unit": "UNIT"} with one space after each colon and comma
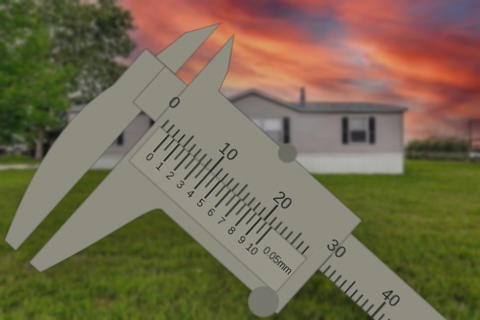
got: {"value": 2.4, "unit": "mm"}
